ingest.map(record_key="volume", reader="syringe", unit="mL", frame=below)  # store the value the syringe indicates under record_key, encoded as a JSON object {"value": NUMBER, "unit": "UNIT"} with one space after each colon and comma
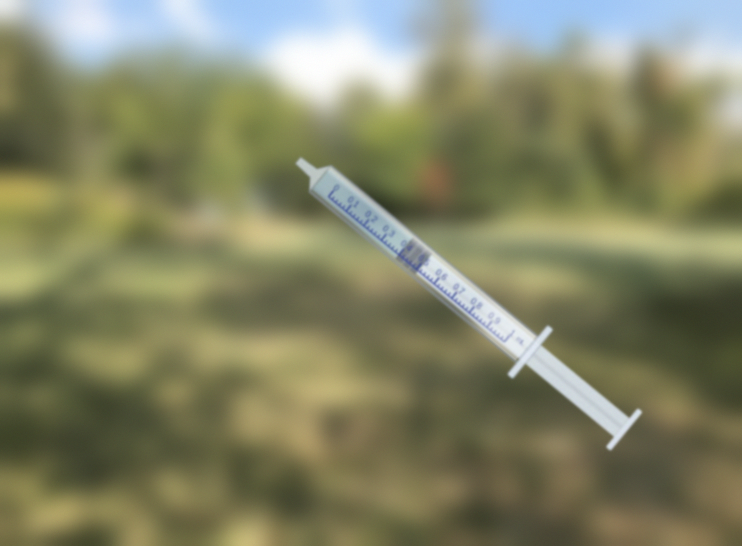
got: {"value": 0.4, "unit": "mL"}
